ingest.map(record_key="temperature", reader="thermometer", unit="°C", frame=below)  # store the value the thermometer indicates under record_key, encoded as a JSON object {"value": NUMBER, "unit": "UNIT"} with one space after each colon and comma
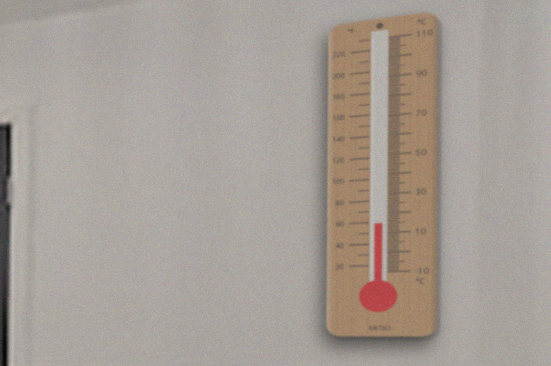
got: {"value": 15, "unit": "°C"}
